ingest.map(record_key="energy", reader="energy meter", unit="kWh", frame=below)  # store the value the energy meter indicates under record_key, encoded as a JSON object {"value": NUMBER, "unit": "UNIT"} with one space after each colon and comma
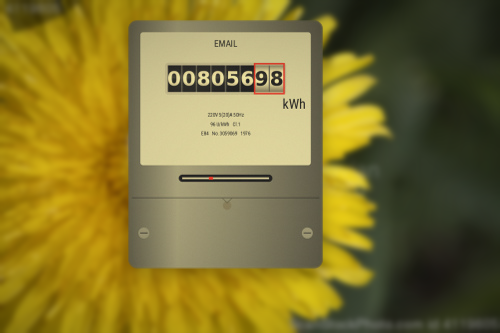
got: {"value": 8056.98, "unit": "kWh"}
